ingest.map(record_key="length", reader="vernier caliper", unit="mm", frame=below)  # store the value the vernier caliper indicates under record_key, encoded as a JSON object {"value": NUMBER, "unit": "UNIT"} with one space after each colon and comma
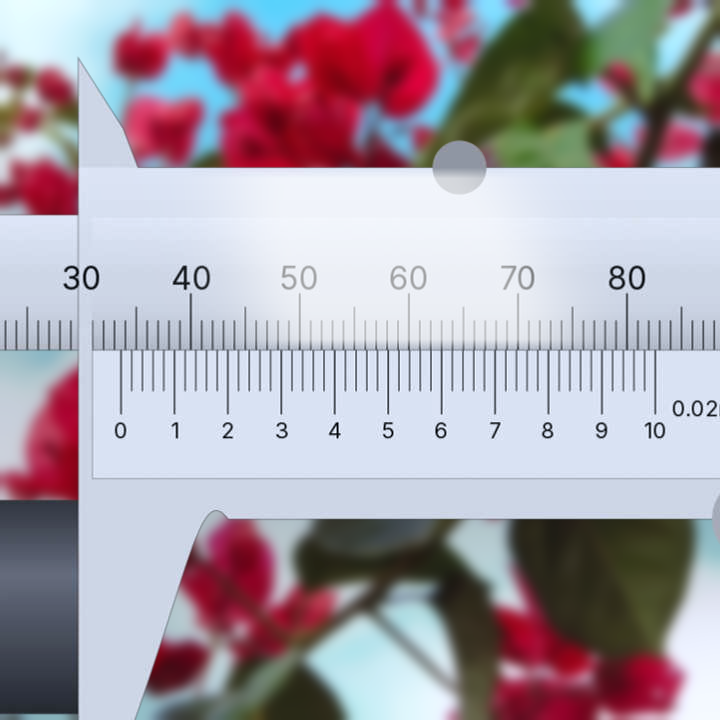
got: {"value": 33.6, "unit": "mm"}
